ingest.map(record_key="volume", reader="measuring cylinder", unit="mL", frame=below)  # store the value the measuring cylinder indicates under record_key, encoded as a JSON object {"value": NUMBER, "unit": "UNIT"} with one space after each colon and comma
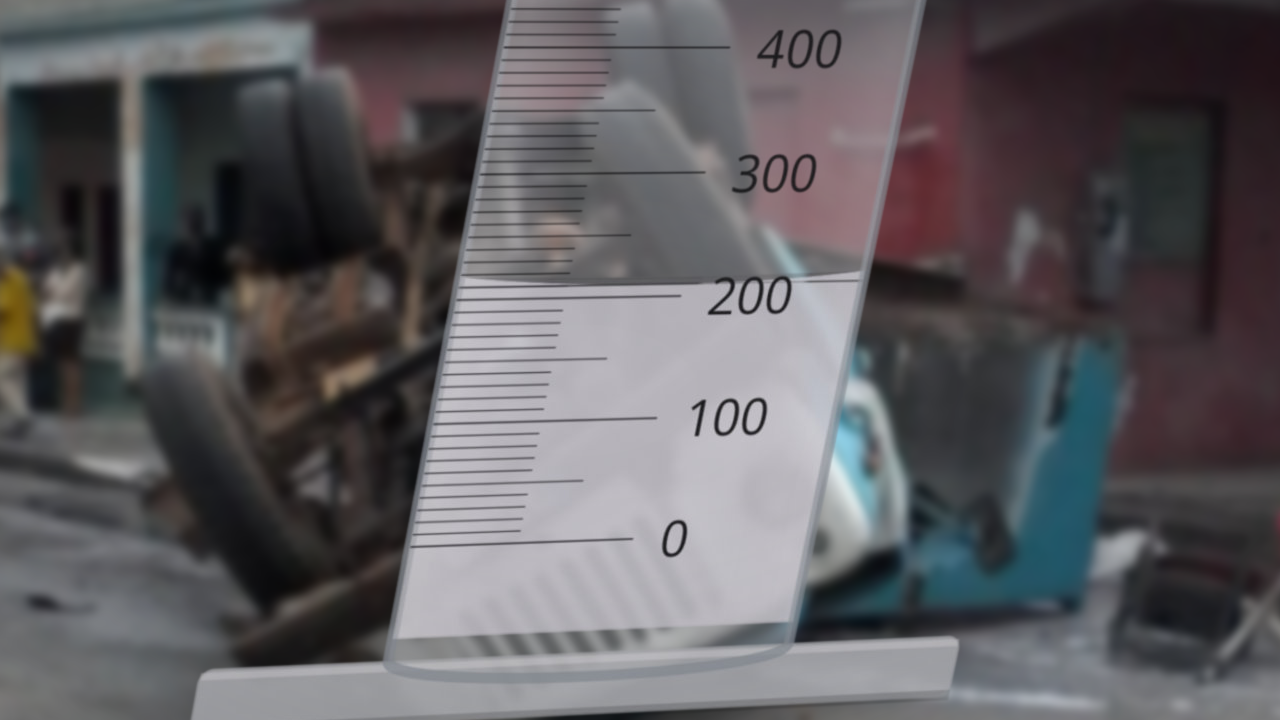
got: {"value": 210, "unit": "mL"}
